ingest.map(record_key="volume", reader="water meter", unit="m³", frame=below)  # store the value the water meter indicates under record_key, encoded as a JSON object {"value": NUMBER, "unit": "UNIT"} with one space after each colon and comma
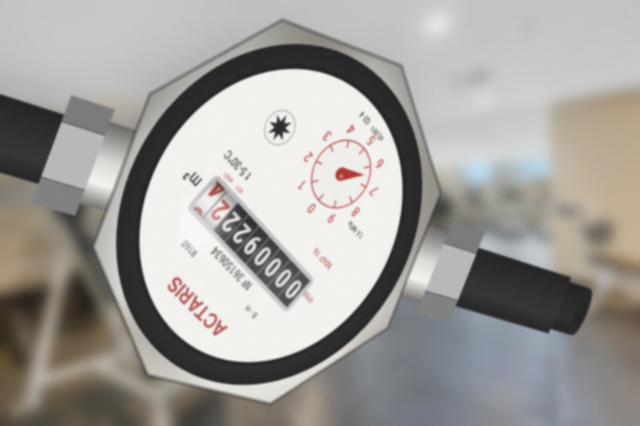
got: {"value": 922.236, "unit": "m³"}
